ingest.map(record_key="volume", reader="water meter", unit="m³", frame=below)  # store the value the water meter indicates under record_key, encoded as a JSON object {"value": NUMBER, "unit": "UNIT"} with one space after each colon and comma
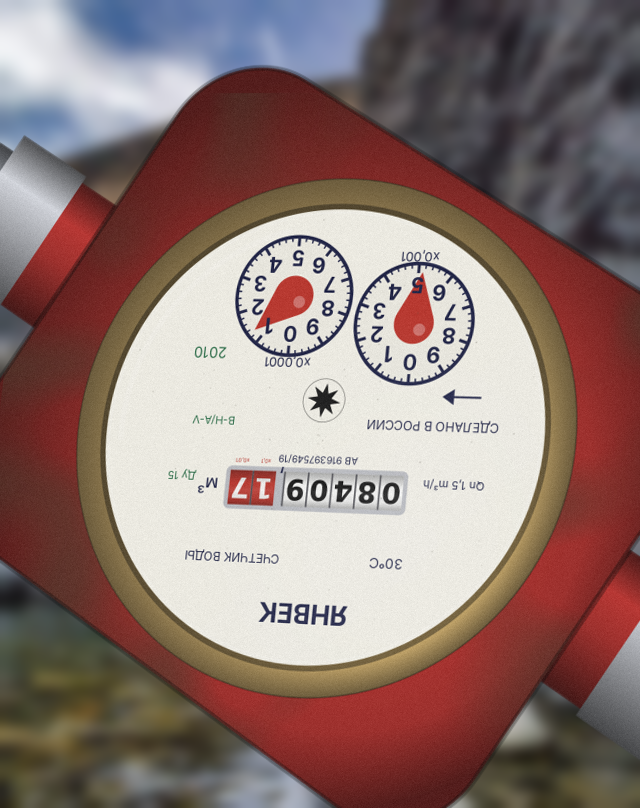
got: {"value": 8409.1751, "unit": "m³"}
